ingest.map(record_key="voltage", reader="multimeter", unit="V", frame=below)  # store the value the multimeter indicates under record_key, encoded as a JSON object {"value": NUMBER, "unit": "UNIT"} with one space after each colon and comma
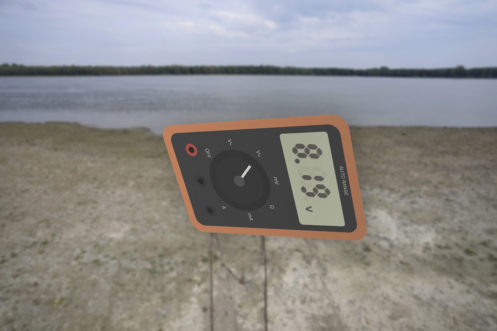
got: {"value": 8.19, "unit": "V"}
